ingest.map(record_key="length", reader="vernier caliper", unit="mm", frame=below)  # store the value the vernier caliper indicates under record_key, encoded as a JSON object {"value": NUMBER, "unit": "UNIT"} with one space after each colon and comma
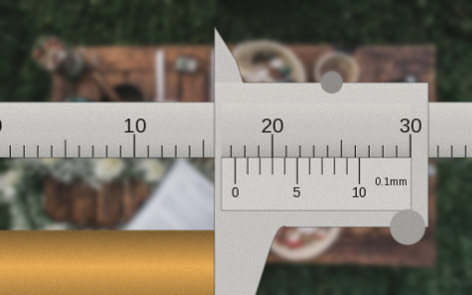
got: {"value": 17.3, "unit": "mm"}
